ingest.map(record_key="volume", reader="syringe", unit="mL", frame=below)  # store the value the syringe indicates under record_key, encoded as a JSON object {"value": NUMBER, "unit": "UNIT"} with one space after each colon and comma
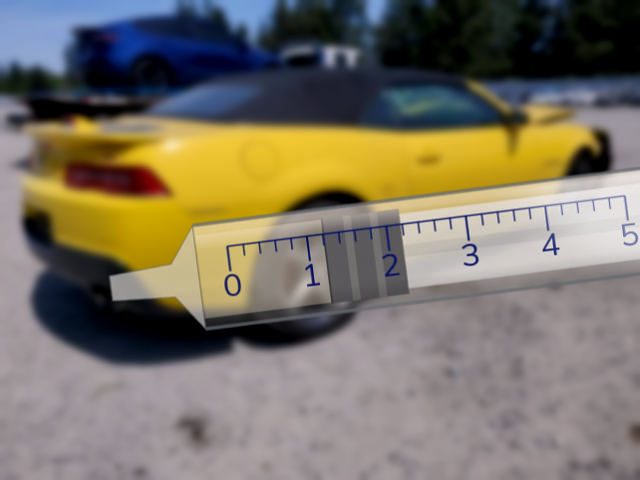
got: {"value": 1.2, "unit": "mL"}
